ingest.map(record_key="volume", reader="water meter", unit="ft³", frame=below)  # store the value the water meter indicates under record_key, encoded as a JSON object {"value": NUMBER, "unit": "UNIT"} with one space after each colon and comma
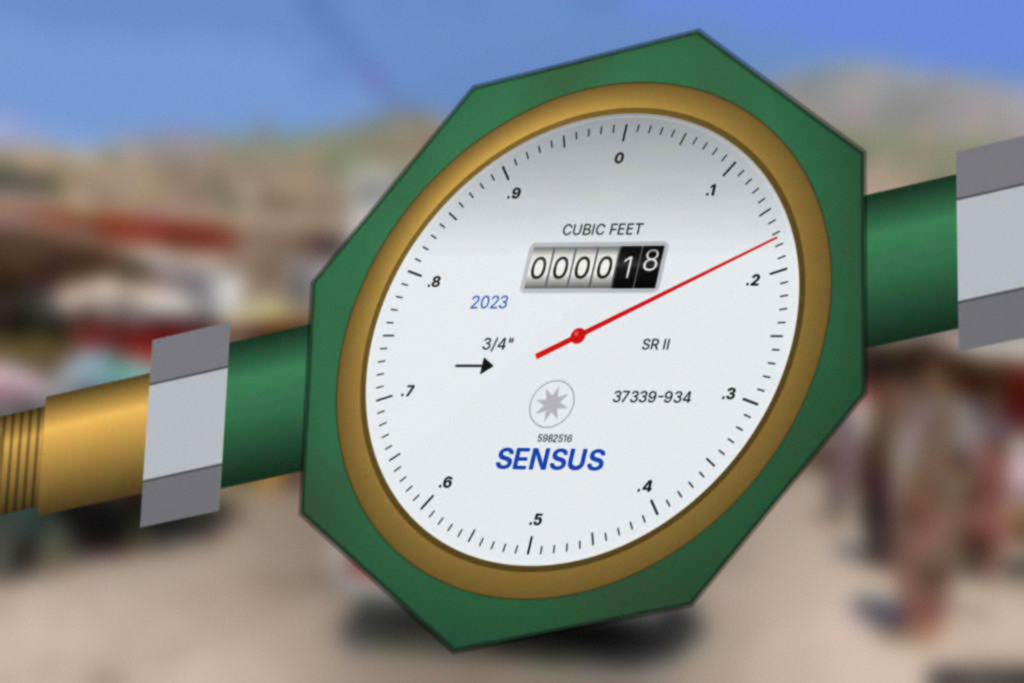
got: {"value": 18.17, "unit": "ft³"}
